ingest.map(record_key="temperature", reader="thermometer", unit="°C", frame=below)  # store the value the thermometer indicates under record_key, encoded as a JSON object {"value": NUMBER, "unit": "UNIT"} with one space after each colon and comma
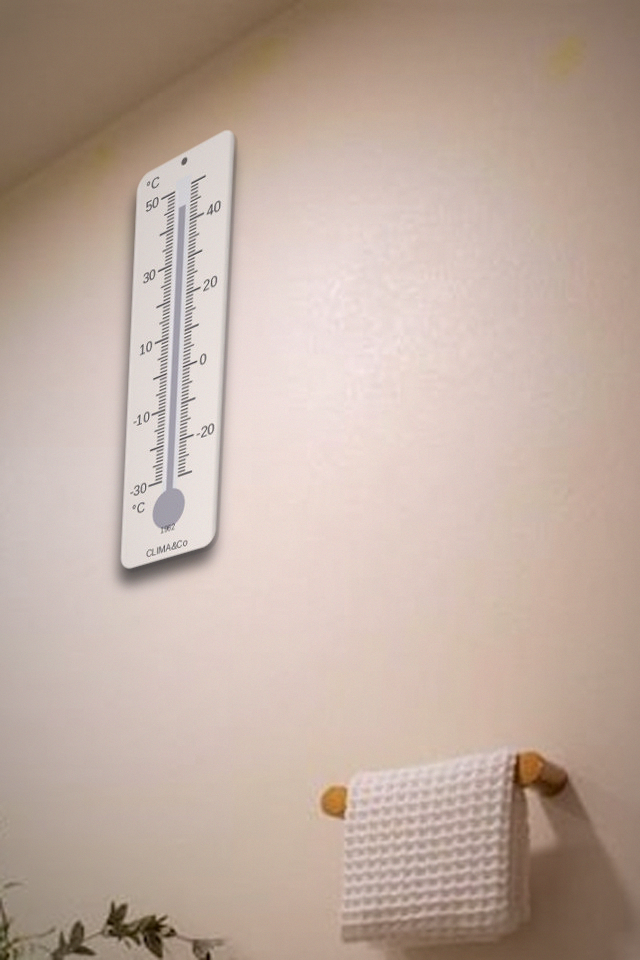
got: {"value": 45, "unit": "°C"}
